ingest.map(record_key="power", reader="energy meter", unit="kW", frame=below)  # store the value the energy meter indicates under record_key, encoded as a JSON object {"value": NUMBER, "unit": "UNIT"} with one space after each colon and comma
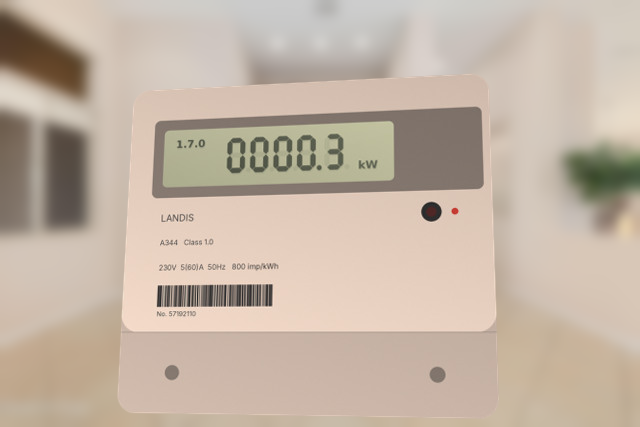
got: {"value": 0.3, "unit": "kW"}
